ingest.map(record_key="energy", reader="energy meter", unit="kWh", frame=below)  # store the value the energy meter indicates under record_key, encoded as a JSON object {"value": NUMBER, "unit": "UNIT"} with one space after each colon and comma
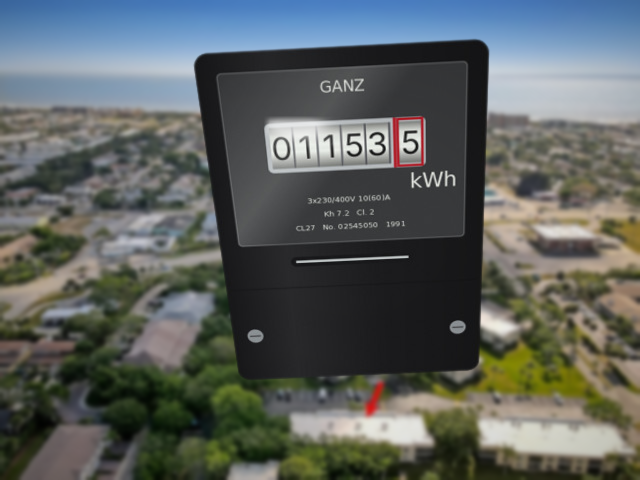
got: {"value": 1153.5, "unit": "kWh"}
